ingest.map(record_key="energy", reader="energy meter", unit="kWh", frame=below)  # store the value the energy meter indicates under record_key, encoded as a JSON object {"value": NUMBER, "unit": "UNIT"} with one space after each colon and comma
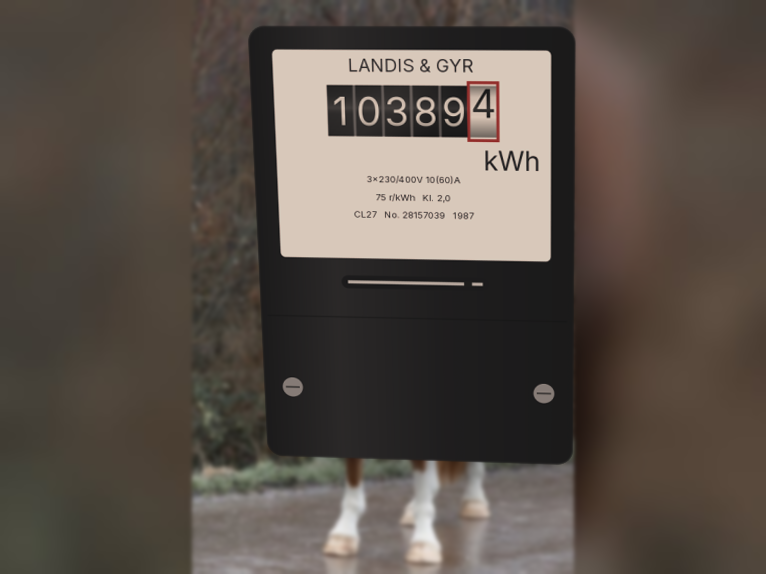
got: {"value": 10389.4, "unit": "kWh"}
